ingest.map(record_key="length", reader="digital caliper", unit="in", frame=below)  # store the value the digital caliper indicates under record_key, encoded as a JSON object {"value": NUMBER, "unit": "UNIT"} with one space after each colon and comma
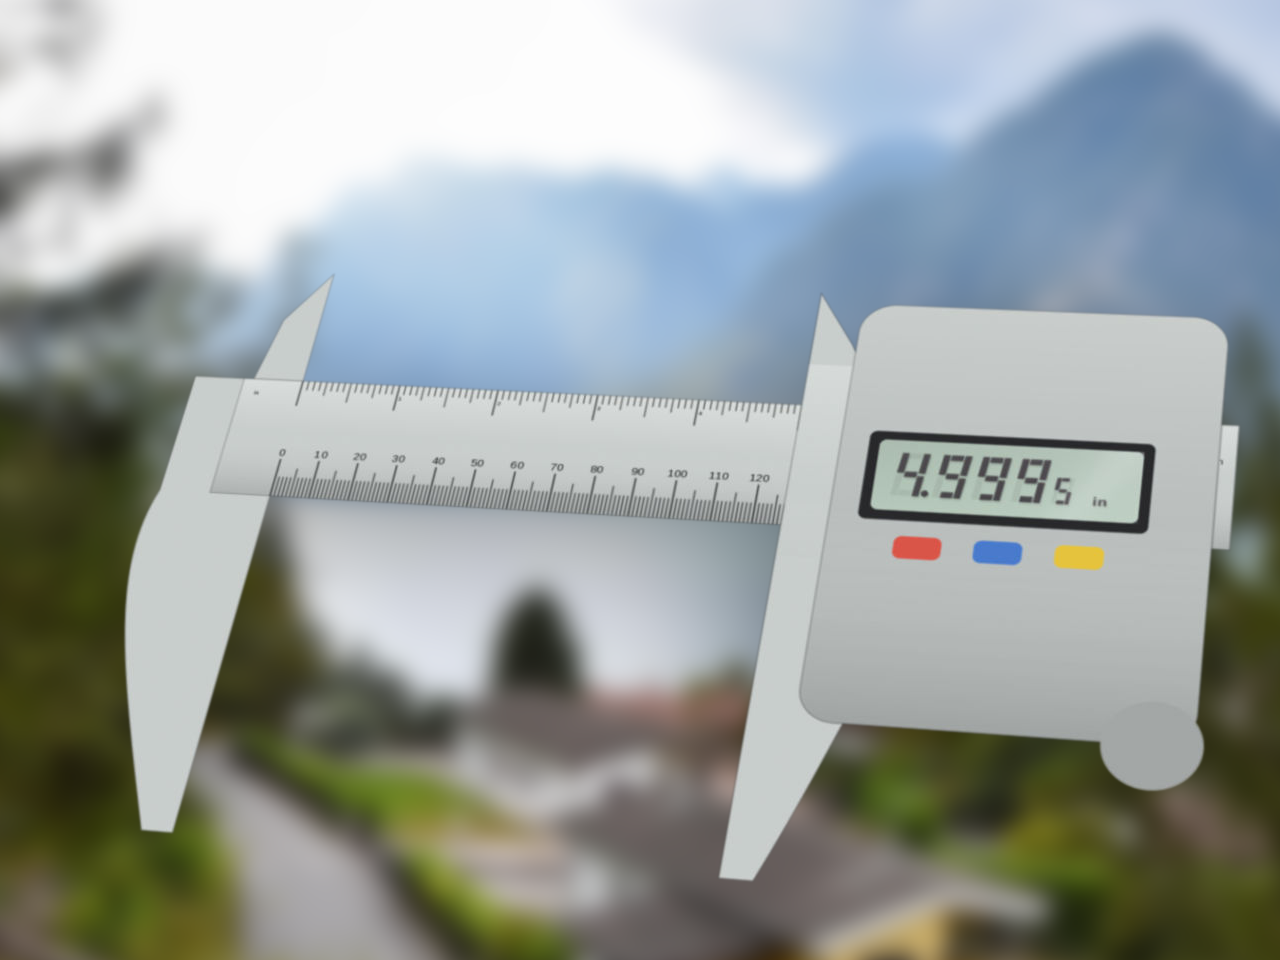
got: {"value": 4.9995, "unit": "in"}
